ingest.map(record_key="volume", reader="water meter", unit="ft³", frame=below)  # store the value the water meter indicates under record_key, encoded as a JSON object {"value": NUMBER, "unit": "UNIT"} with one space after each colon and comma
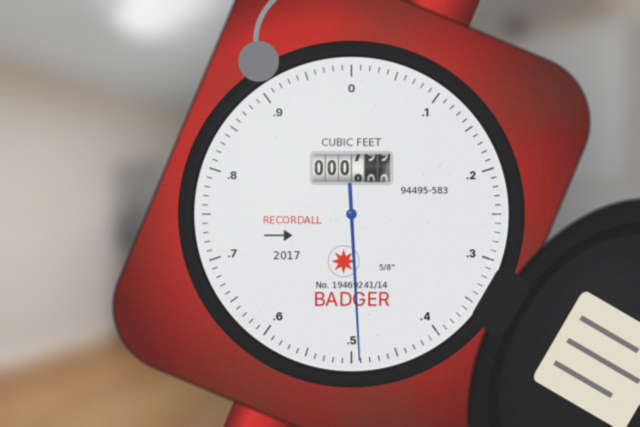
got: {"value": 799.49, "unit": "ft³"}
